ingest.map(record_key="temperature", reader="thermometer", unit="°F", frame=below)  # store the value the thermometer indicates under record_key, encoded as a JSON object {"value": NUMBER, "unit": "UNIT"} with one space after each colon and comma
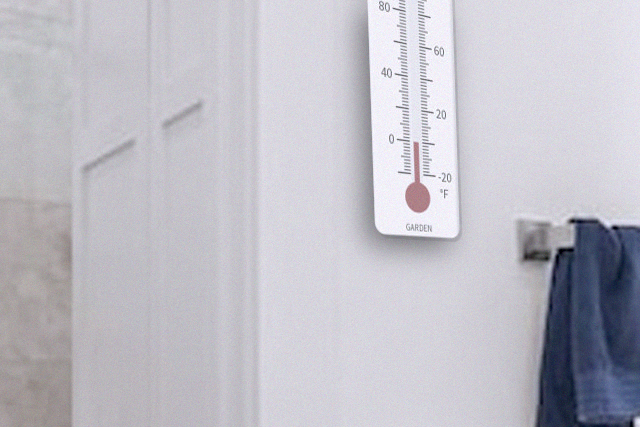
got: {"value": 0, "unit": "°F"}
